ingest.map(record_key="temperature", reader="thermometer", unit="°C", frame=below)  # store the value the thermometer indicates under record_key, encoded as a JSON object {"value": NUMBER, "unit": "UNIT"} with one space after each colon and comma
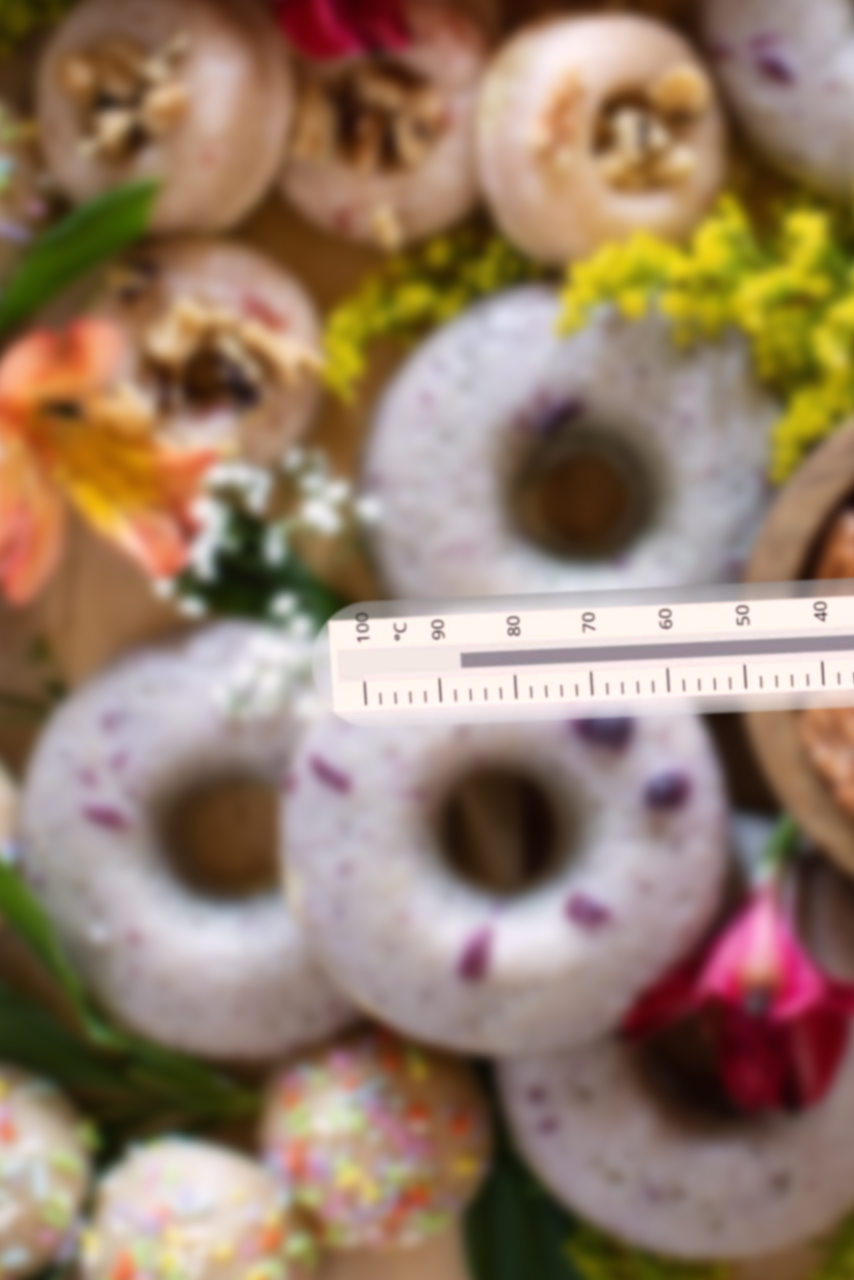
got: {"value": 87, "unit": "°C"}
